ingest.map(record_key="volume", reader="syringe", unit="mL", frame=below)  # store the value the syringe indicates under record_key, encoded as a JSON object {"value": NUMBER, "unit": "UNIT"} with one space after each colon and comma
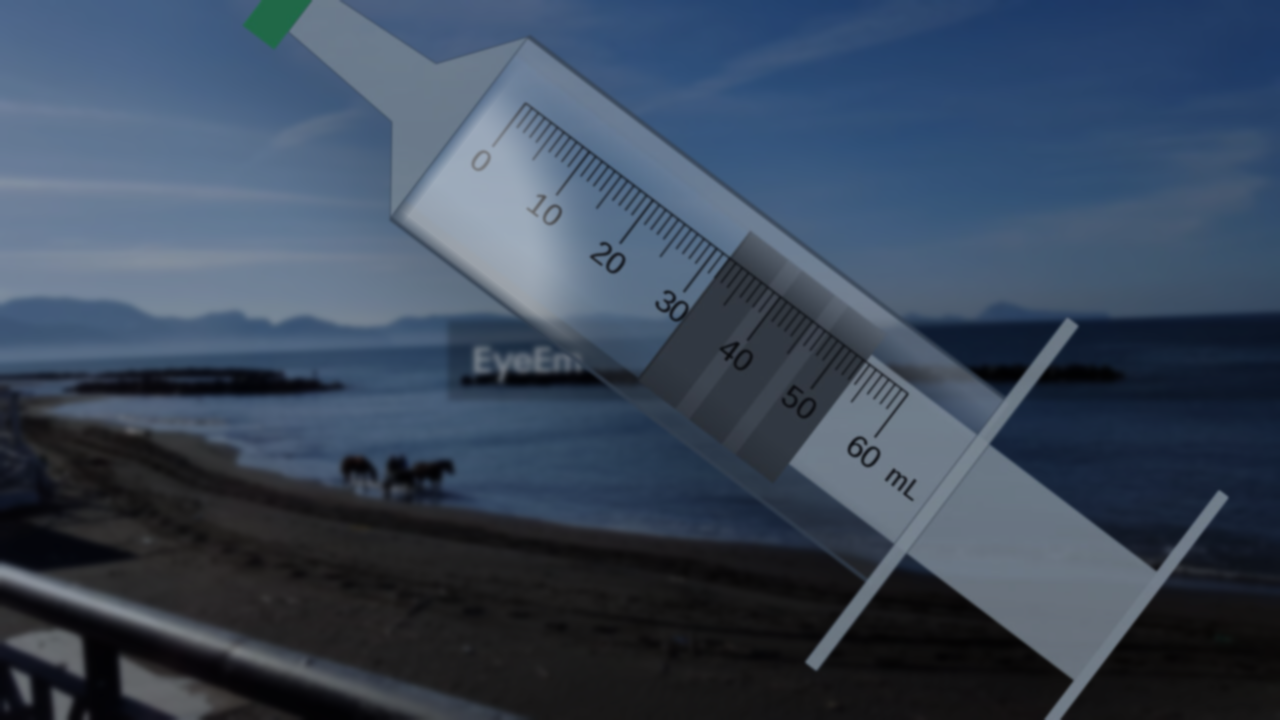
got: {"value": 32, "unit": "mL"}
